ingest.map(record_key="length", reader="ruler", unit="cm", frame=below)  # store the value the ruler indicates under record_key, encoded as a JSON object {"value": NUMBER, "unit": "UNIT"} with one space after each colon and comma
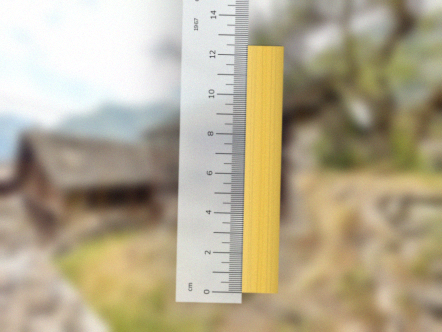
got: {"value": 12.5, "unit": "cm"}
